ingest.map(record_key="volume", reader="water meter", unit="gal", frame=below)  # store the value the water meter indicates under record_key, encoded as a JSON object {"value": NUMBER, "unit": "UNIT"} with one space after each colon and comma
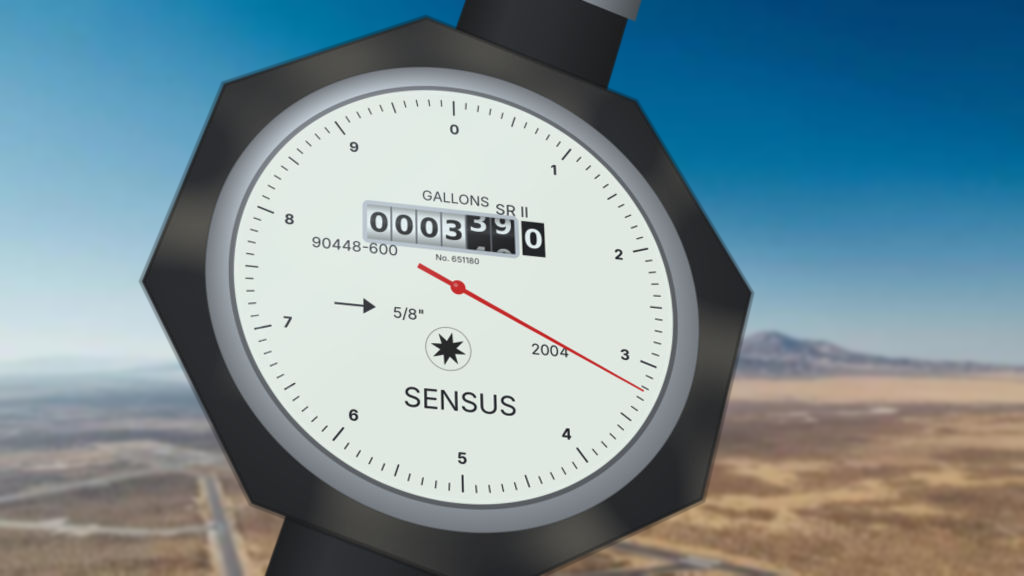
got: {"value": 3393.2, "unit": "gal"}
